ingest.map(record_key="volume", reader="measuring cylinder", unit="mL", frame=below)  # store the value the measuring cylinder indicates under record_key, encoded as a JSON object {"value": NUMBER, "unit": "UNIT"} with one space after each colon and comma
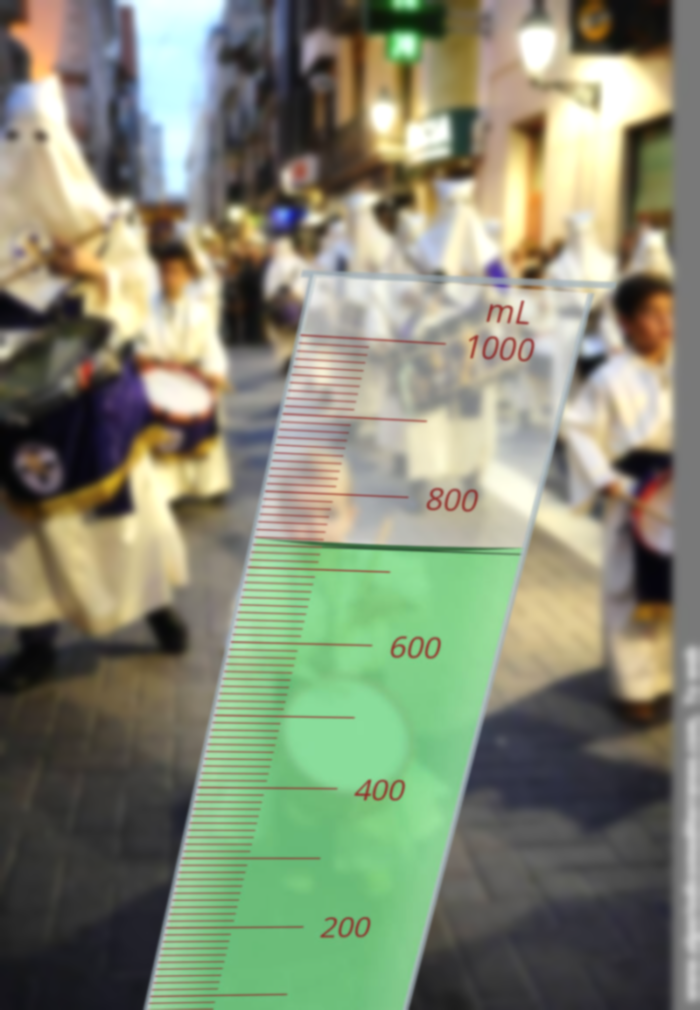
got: {"value": 730, "unit": "mL"}
